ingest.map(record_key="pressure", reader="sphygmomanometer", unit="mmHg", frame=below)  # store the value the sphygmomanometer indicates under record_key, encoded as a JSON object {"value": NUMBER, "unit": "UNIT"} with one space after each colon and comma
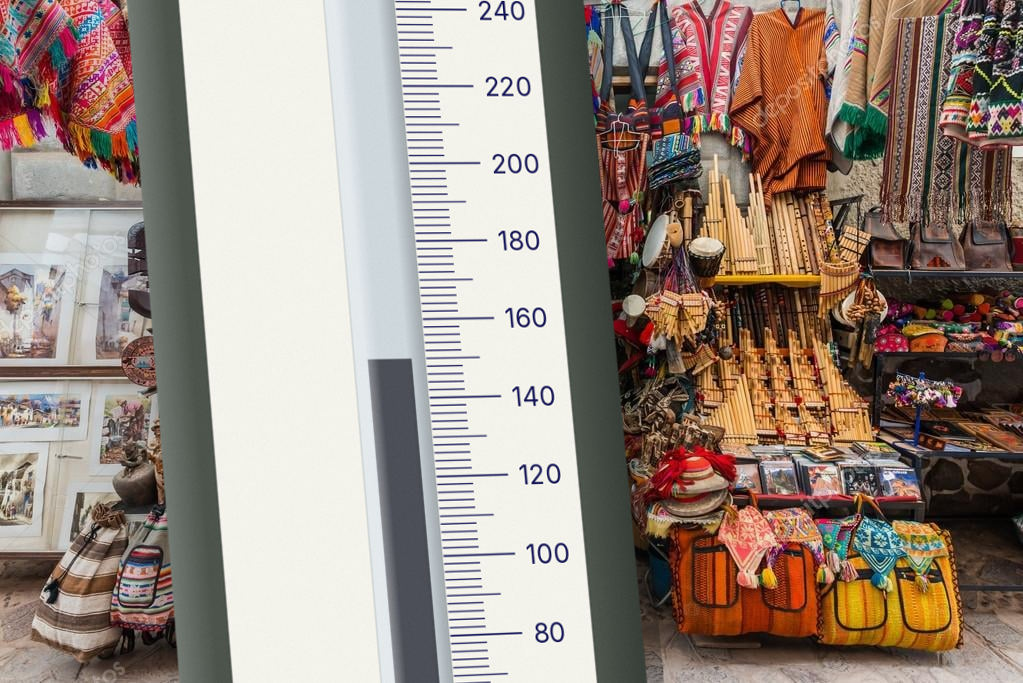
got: {"value": 150, "unit": "mmHg"}
